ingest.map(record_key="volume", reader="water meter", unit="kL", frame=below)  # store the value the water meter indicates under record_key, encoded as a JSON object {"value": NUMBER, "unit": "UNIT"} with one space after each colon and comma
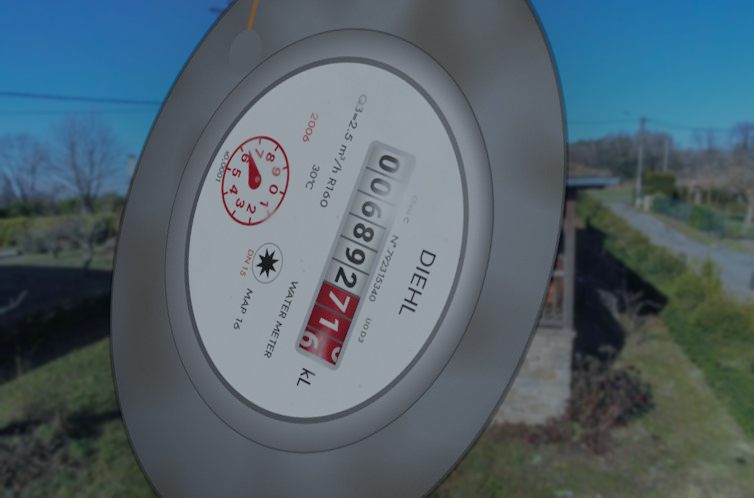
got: {"value": 6892.7156, "unit": "kL"}
